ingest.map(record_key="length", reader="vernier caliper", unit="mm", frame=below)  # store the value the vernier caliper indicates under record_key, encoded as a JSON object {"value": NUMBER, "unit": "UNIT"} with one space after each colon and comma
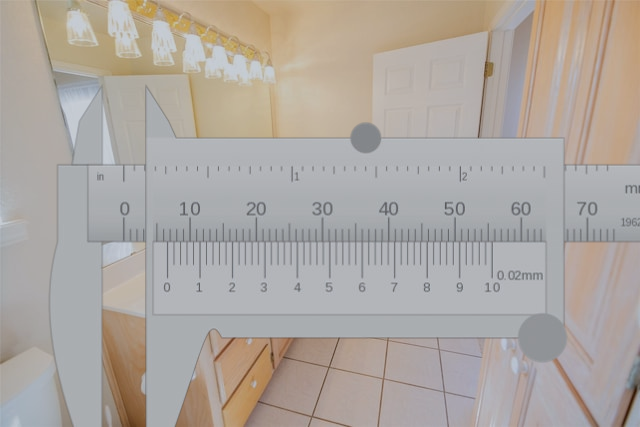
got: {"value": 6.6, "unit": "mm"}
